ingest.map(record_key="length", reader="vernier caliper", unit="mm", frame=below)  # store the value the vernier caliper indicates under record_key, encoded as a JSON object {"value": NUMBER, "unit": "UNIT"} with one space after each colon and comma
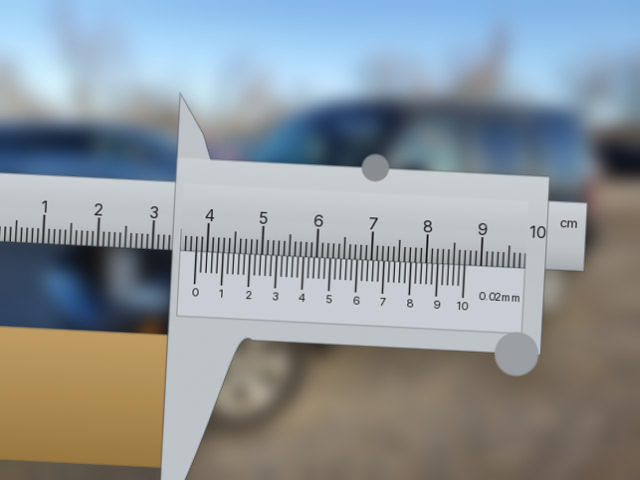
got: {"value": 38.0, "unit": "mm"}
